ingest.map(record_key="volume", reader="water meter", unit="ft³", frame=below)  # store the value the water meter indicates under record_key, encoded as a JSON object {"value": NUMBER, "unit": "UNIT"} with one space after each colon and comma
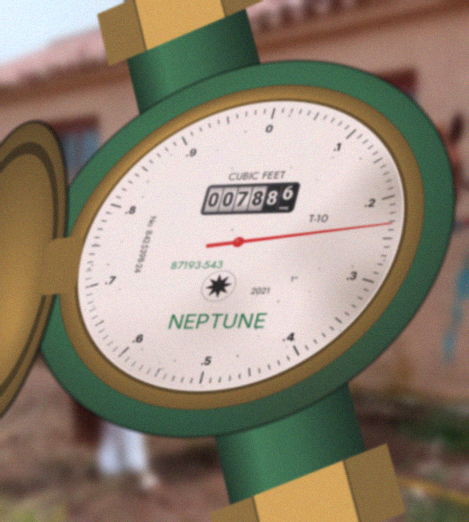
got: {"value": 7886.23, "unit": "ft³"}
